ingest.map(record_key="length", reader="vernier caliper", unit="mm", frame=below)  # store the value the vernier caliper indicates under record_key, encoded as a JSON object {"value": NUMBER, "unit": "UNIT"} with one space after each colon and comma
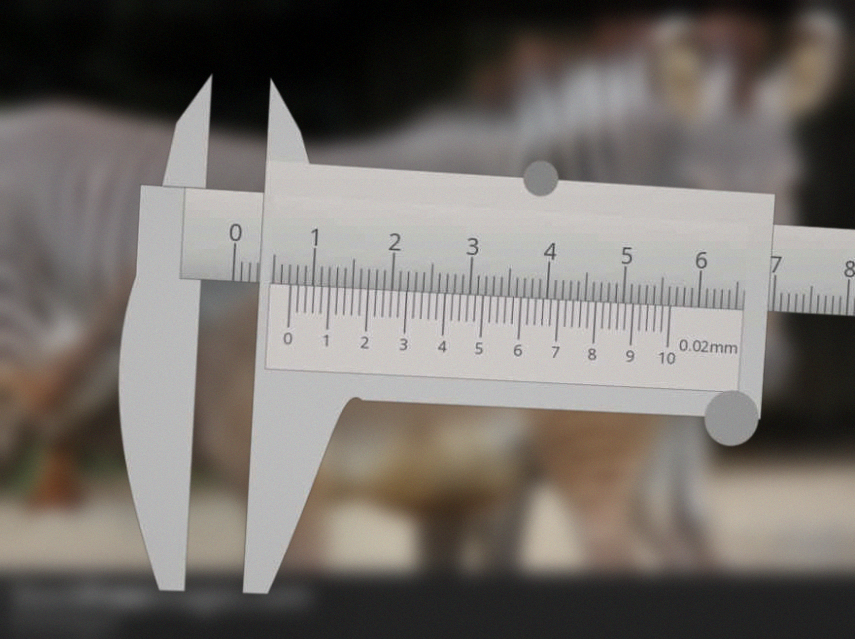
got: {"value": 7.2, "unit": "mm"}
